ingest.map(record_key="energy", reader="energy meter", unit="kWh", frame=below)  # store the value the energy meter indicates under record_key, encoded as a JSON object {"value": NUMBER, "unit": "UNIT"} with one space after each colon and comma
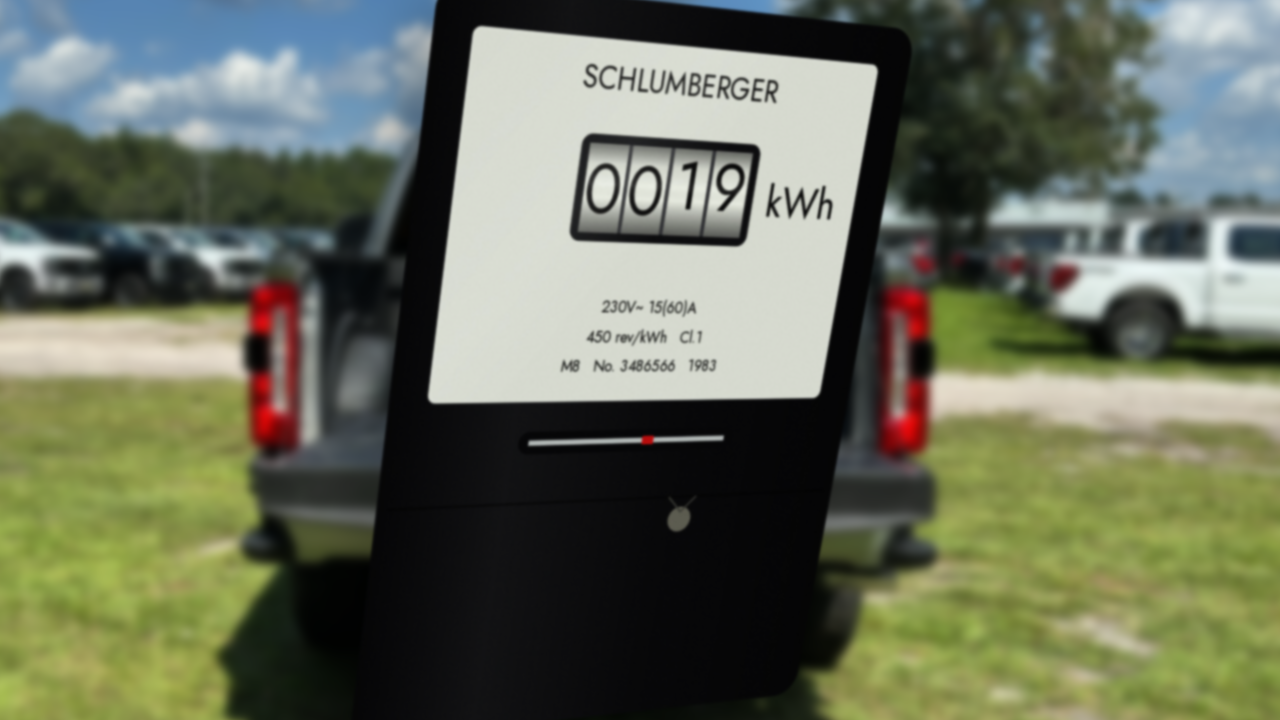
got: {"value": 19, "unit": "kWh"}
